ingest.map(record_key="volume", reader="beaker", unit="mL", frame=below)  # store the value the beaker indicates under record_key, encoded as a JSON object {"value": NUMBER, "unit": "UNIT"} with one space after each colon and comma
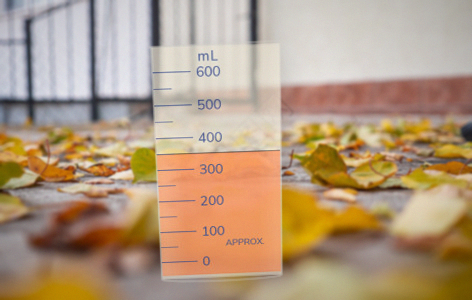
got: {"value": 350, "unit": "mL"}
